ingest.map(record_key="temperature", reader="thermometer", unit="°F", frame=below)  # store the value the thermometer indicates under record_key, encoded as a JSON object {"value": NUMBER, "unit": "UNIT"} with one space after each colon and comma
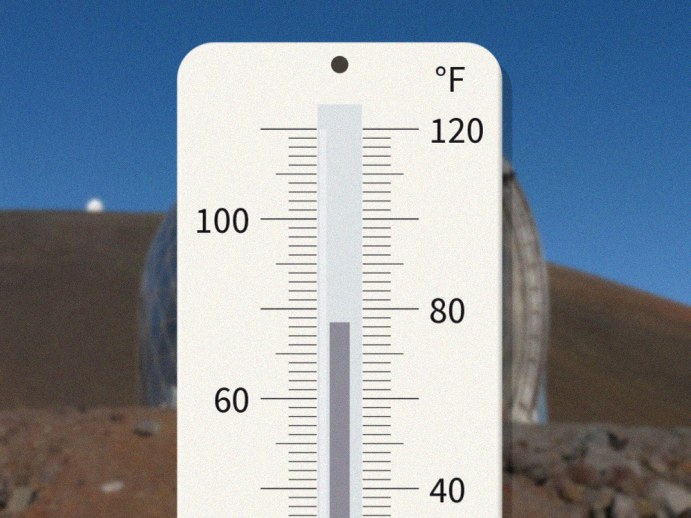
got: {"value": 77, "unit": "°F"}
